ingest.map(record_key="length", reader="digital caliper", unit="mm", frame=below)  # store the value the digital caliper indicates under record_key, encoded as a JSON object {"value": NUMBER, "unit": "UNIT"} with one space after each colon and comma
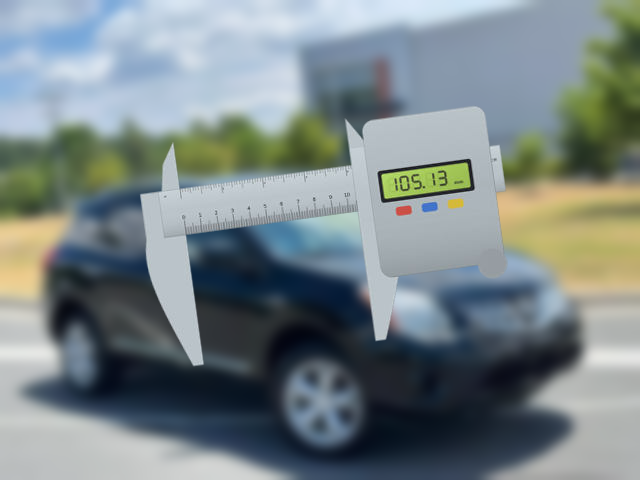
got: {"value": 105.13, "unit": "mm"}
